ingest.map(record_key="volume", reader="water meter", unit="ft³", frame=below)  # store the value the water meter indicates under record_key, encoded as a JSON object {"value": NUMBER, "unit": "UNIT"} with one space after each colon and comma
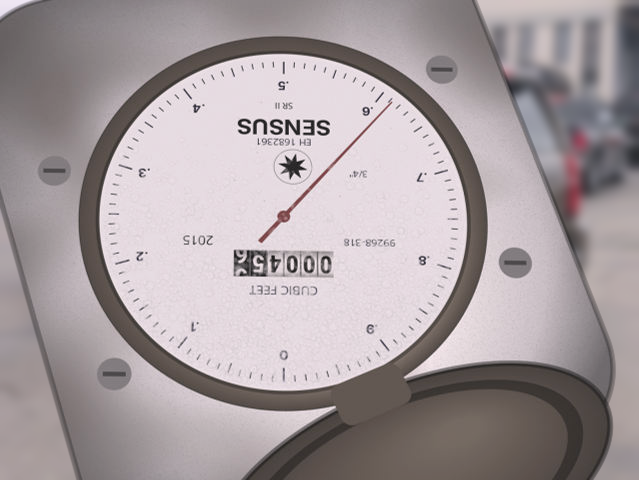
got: {"value": 455.61, "unit": "ft³"}
